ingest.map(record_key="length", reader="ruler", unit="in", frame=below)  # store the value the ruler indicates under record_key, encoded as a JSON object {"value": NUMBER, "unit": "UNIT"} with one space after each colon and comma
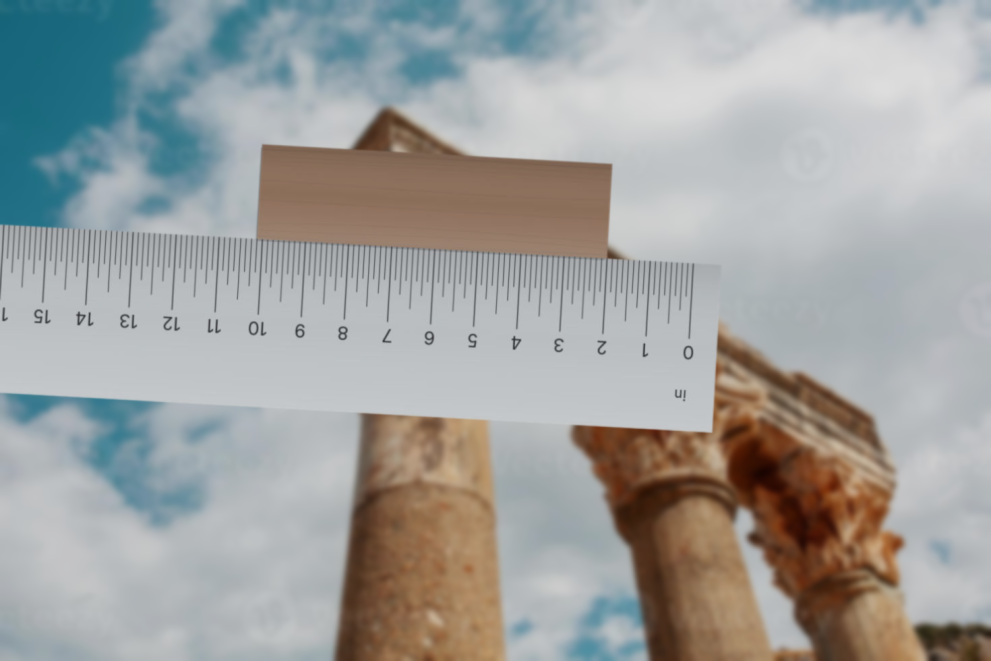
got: {"value": 8.125, "unit": "in"}
